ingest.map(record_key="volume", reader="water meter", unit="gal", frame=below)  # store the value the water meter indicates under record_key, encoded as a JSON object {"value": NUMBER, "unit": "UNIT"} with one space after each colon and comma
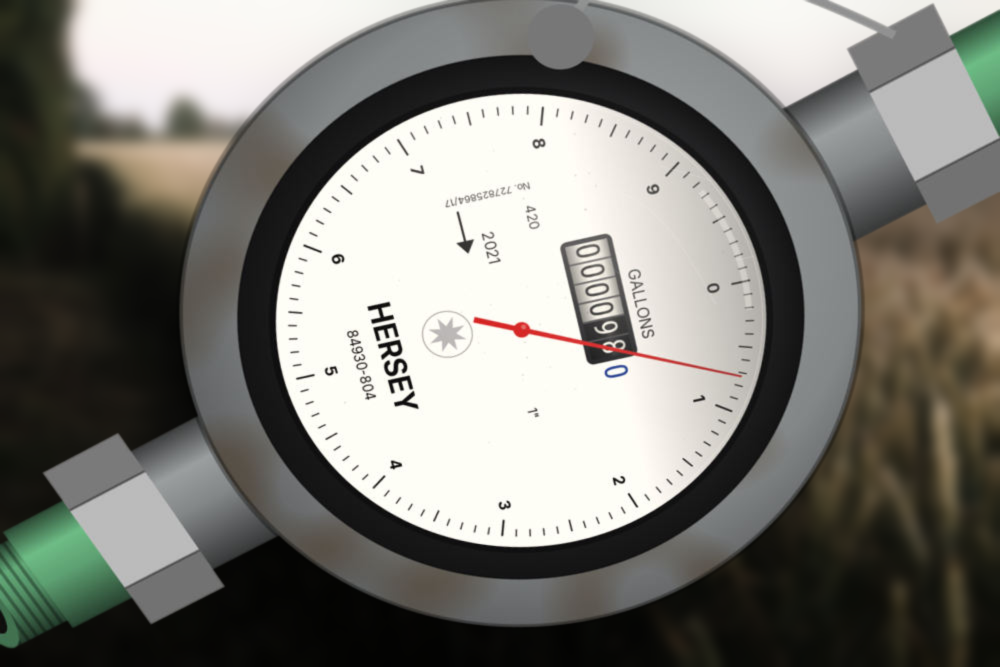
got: {"value": 980.7, "unit": "gal"}
